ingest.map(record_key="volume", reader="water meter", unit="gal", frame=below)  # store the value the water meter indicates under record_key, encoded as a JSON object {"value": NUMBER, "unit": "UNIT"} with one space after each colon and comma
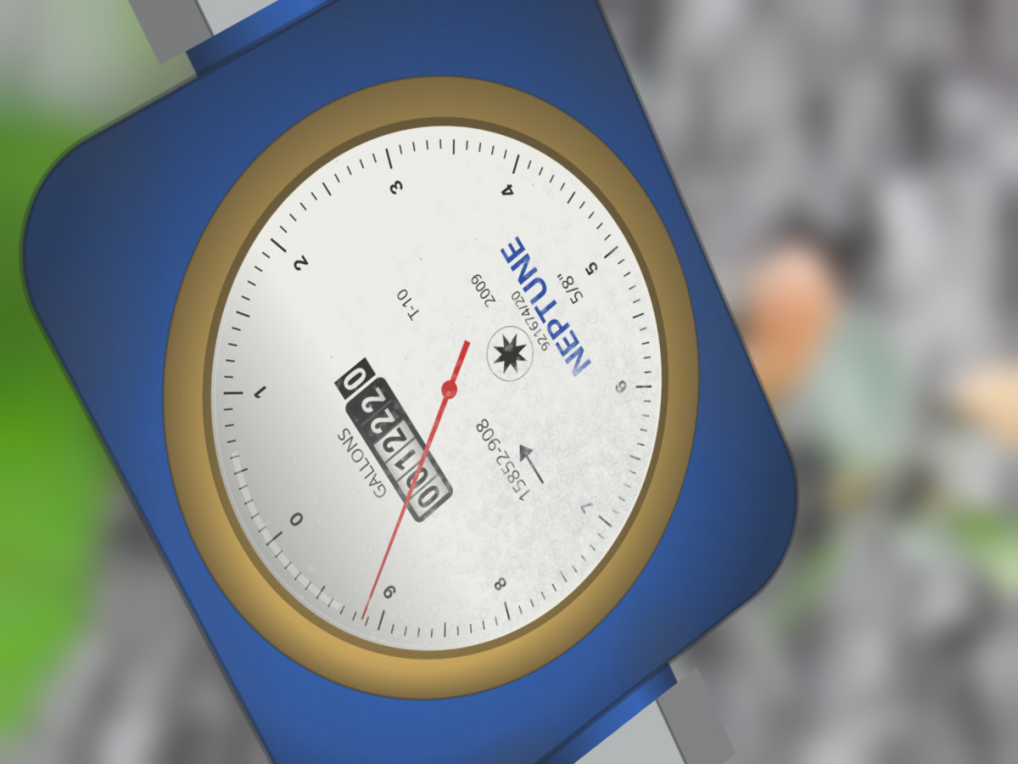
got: {"value": 12219.1, "unit": "gal"}
